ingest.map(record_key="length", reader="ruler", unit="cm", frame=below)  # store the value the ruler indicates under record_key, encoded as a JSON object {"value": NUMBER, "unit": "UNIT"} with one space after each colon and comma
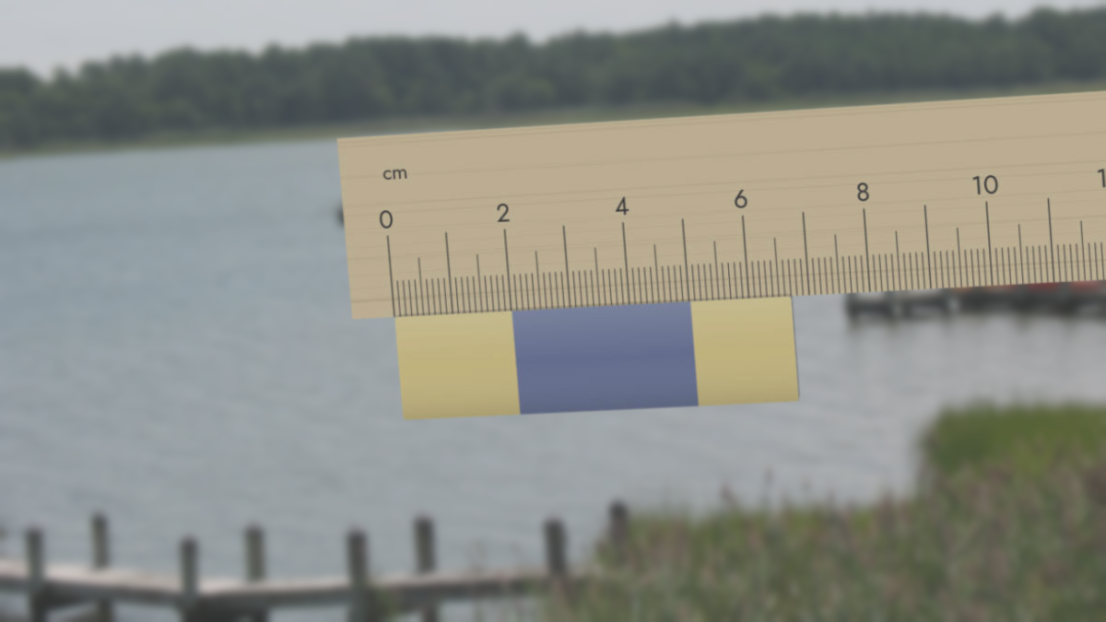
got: {"value": 6.7, "unit": "cm"}
